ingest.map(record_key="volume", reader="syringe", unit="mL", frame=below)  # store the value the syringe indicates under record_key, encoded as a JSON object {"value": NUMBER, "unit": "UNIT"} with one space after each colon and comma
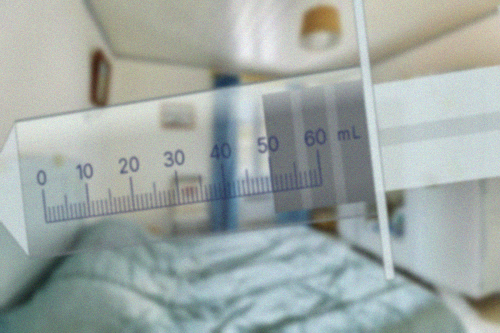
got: {"value": 50, "unit": "mL"}
